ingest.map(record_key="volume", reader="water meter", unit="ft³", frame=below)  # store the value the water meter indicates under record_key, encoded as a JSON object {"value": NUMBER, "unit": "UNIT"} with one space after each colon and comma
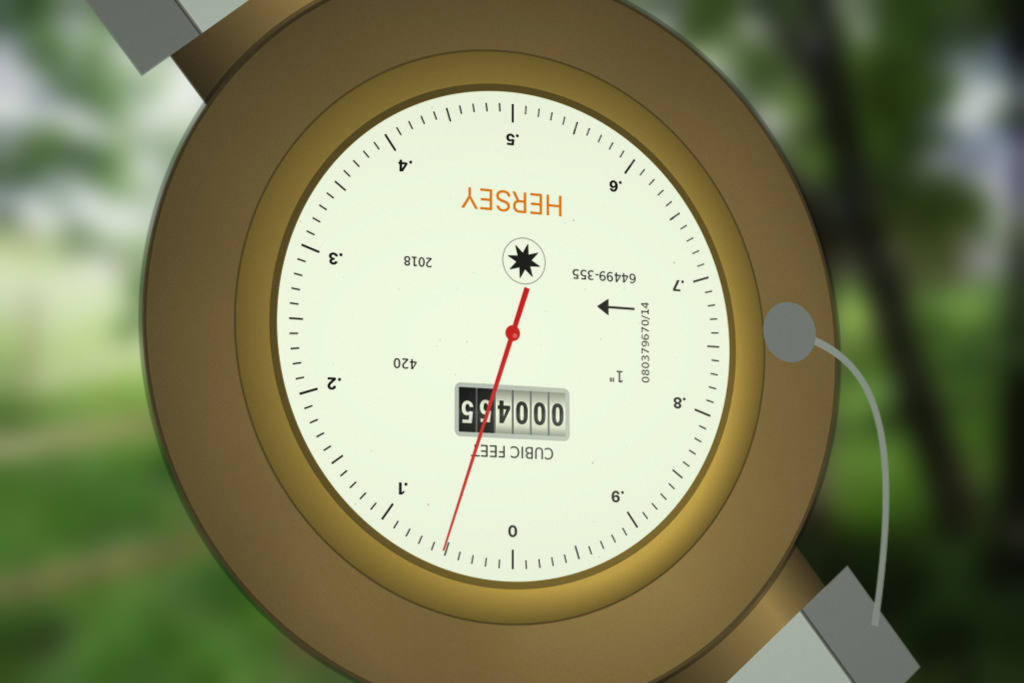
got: {"value": 455.05, "unit": "ft³"}
